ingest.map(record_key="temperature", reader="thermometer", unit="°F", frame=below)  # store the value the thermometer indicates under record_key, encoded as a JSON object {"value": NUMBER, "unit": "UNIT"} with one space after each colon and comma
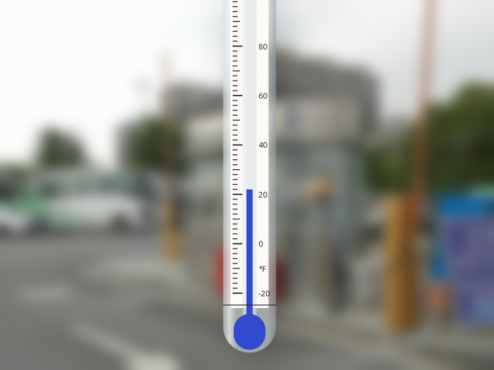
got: {"value": 22, "unit": "°F"}
